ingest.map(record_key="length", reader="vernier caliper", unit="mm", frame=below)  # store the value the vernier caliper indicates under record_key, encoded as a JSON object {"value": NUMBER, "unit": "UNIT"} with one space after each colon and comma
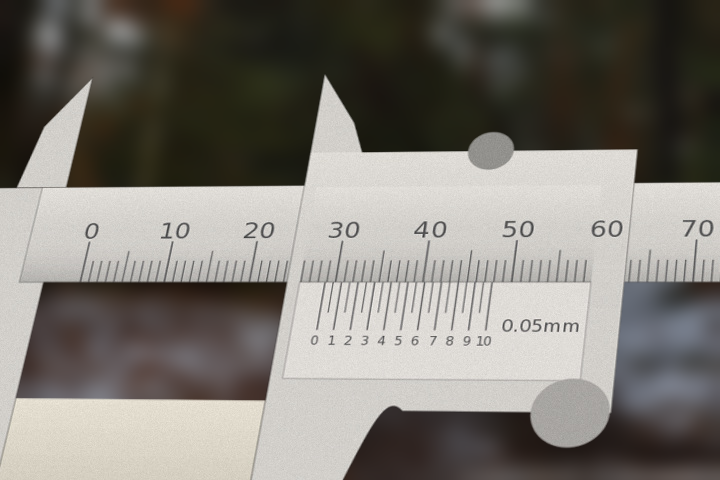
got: {"value": 28.8, "unit": "mm"}
